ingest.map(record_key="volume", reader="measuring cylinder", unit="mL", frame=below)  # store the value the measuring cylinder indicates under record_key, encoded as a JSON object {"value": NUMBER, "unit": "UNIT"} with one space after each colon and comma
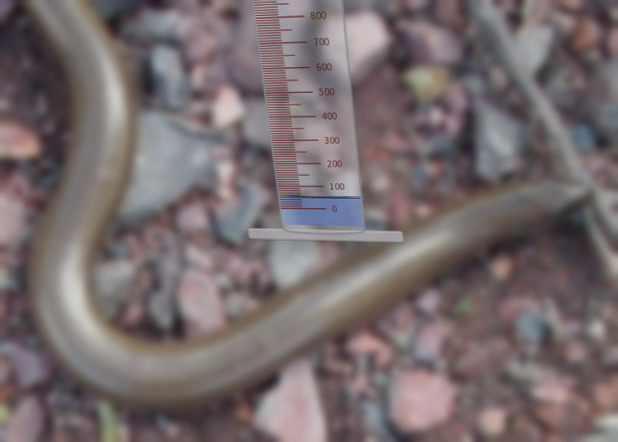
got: {"value": 50, "unit": "mL"}
